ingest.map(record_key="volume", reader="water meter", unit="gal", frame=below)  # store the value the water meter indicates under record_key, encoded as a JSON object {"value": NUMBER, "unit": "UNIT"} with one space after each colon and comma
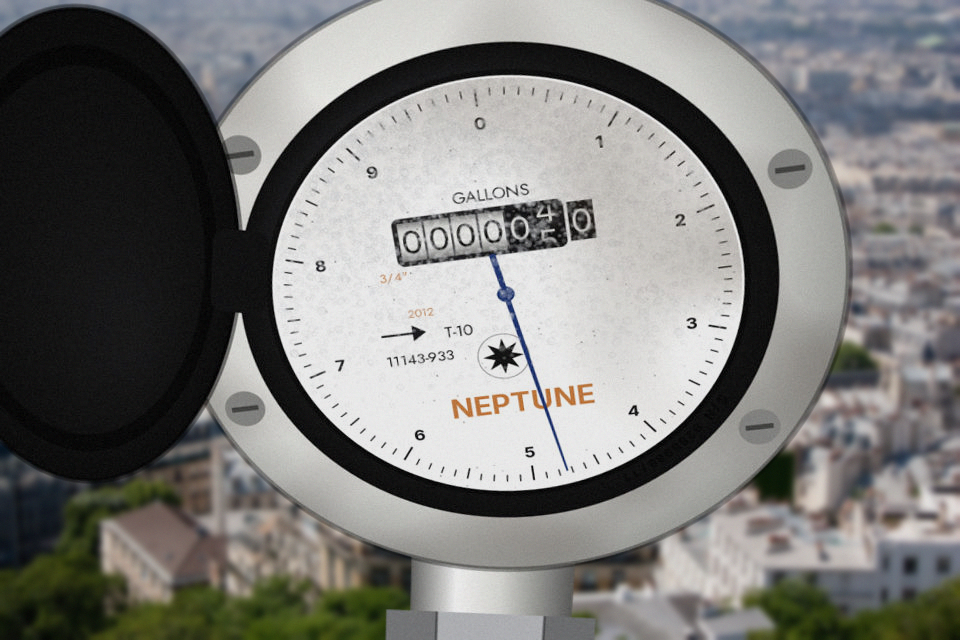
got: {"value": 44.7, "unit": "gal"}
